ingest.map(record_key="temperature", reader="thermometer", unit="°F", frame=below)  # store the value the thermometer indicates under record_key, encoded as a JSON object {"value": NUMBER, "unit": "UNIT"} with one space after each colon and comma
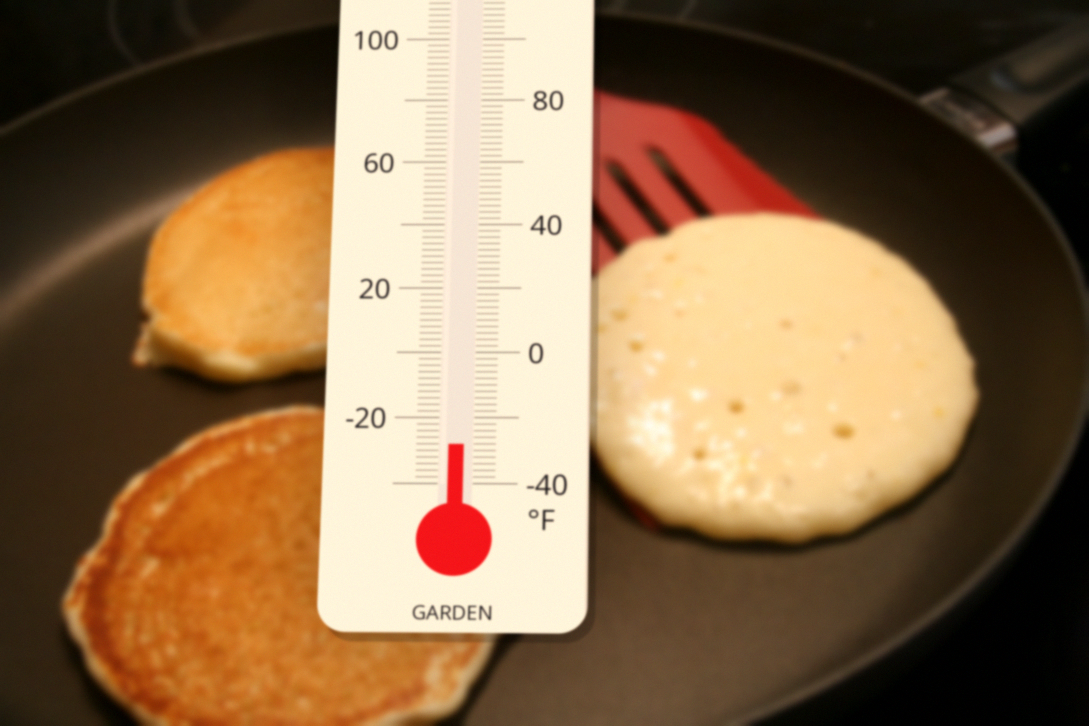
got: {"value": -28, "unit": "°F"}
